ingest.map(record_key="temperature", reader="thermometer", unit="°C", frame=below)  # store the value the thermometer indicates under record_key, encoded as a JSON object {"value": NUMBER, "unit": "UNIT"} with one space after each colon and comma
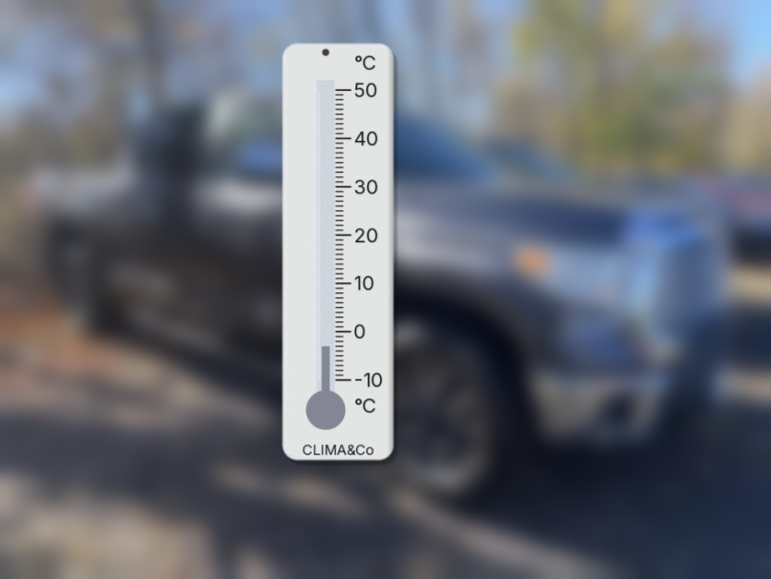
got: {"value": -3, "unit": "°C"}
